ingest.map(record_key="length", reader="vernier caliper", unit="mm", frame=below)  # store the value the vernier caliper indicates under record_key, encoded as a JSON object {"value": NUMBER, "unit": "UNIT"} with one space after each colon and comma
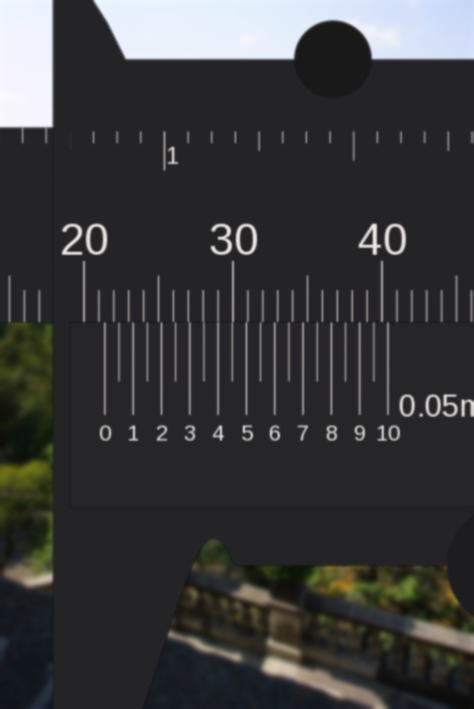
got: {"value": 21.4, "unit": "mm"}
